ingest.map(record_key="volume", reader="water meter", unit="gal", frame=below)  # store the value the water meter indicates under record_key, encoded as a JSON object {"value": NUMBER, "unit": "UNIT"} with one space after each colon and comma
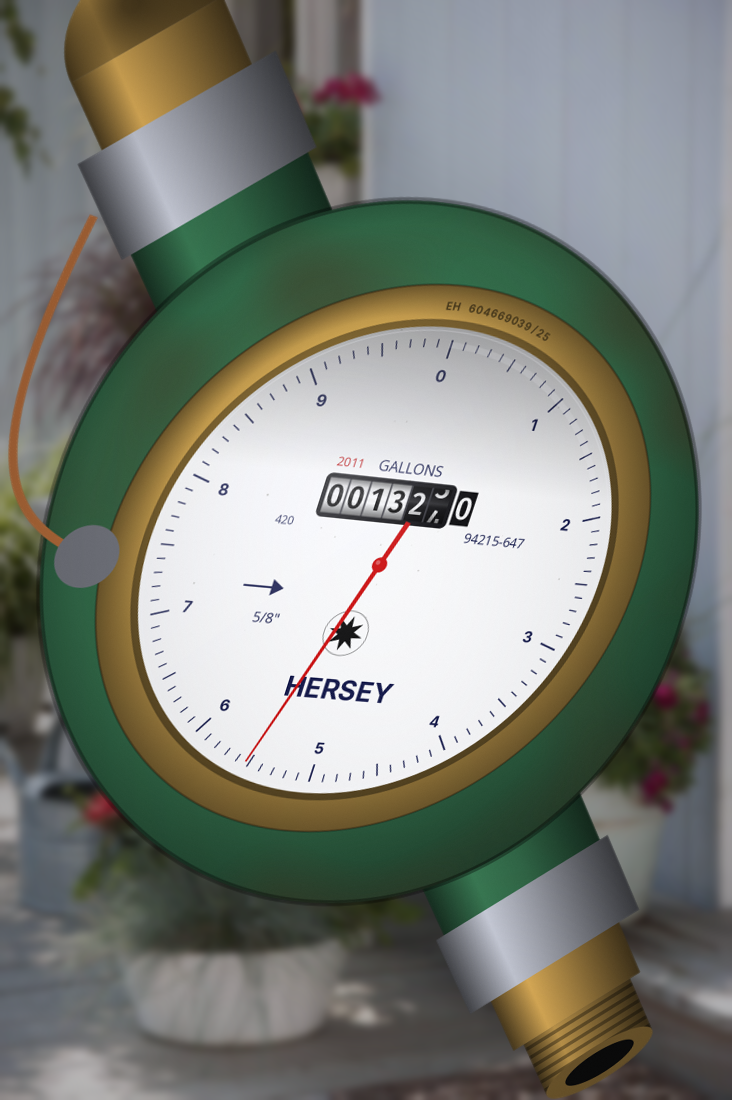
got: {"value": 13235.5, "unit": "gal"}
